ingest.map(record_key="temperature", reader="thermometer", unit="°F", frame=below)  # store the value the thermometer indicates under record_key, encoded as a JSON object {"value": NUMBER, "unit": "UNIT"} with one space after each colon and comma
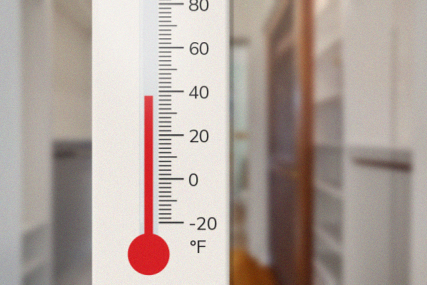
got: {"value": 38, "unit": "°F"}
